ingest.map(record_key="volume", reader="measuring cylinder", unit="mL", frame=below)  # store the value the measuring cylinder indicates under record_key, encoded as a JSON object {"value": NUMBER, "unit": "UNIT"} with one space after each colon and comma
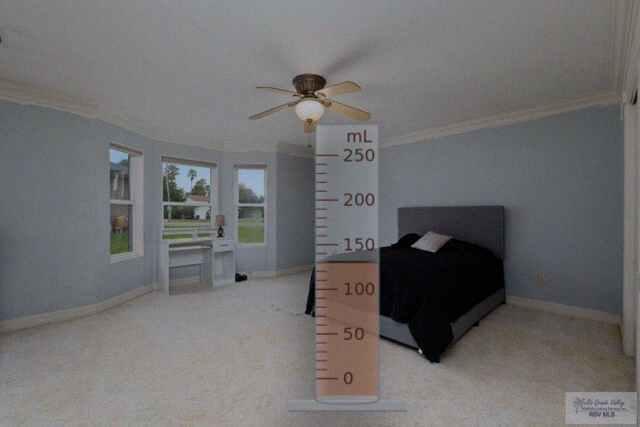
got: {"value": 130, "unit": "mL"}
